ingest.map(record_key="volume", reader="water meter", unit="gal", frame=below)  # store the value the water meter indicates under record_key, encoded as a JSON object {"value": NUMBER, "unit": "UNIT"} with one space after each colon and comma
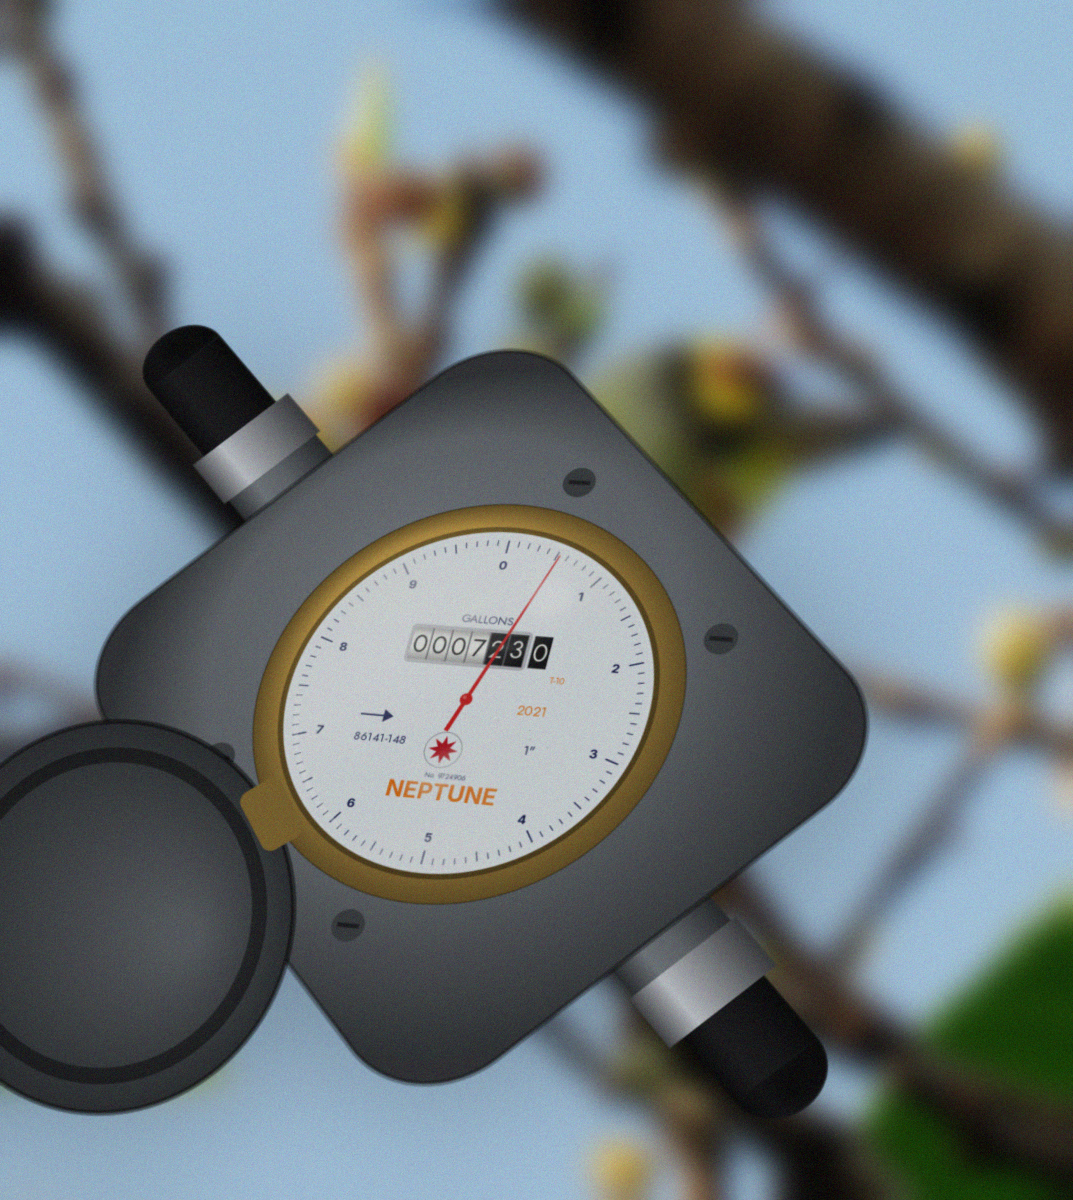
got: {"value": 7230.5, "unit": "gal"}
